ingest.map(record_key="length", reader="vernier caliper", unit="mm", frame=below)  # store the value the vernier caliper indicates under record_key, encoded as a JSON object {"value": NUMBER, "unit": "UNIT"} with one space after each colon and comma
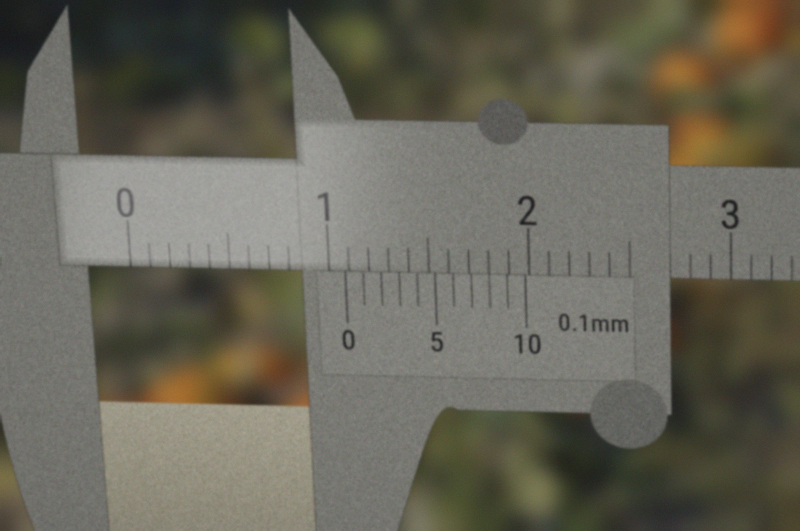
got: {"value": 10.8, "unit": "mm"}
